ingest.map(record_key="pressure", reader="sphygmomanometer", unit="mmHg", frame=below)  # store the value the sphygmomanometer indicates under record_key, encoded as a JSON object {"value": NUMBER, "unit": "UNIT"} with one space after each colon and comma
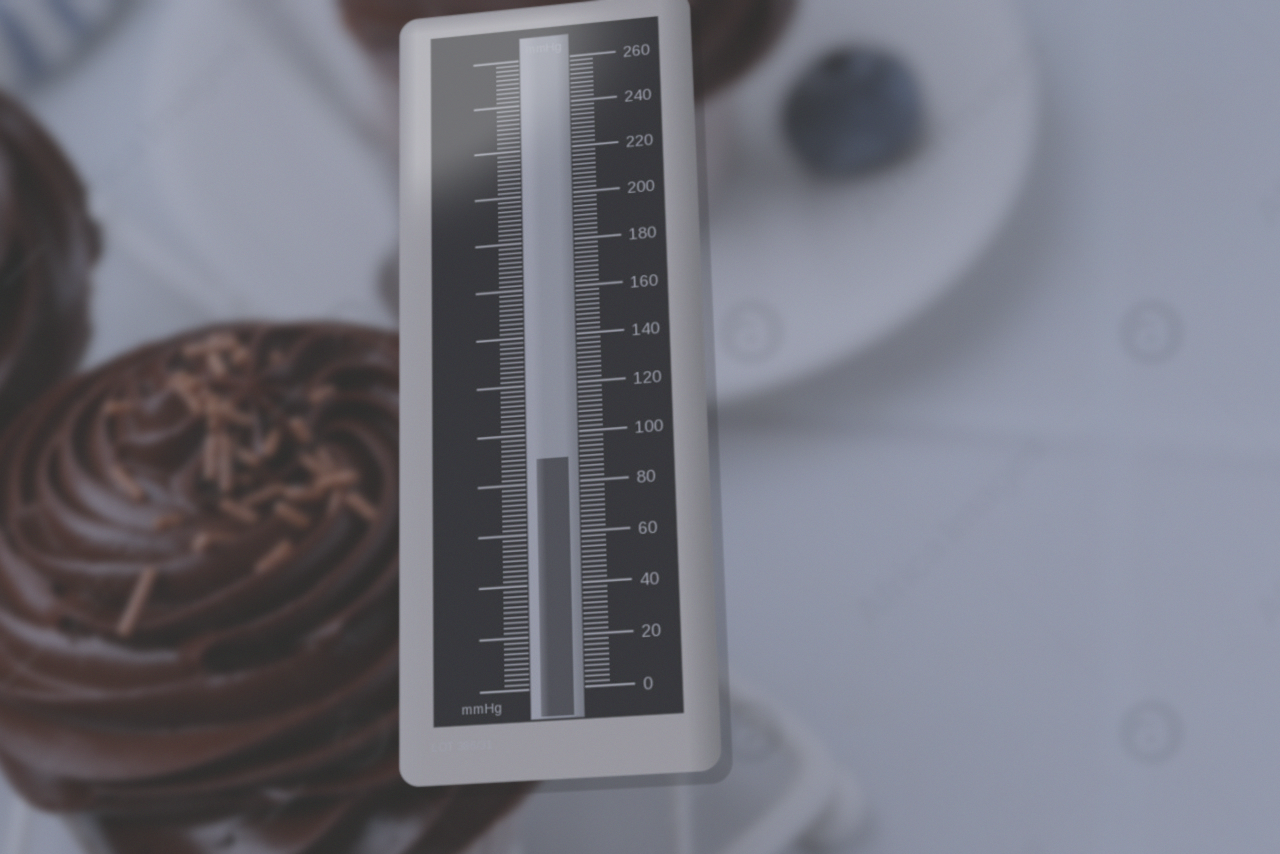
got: {"value": 90, "unit": "mmHg"}
